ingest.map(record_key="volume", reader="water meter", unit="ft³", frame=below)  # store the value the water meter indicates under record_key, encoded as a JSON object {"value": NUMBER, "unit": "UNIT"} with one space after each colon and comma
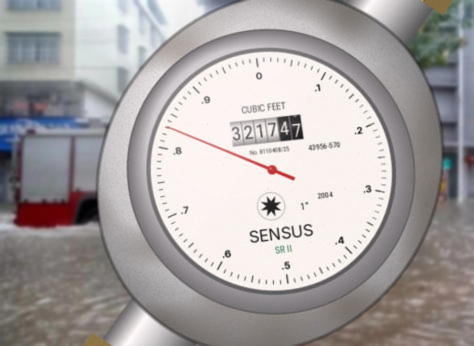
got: {"value": 321746.83, "unit": "ft³"}
